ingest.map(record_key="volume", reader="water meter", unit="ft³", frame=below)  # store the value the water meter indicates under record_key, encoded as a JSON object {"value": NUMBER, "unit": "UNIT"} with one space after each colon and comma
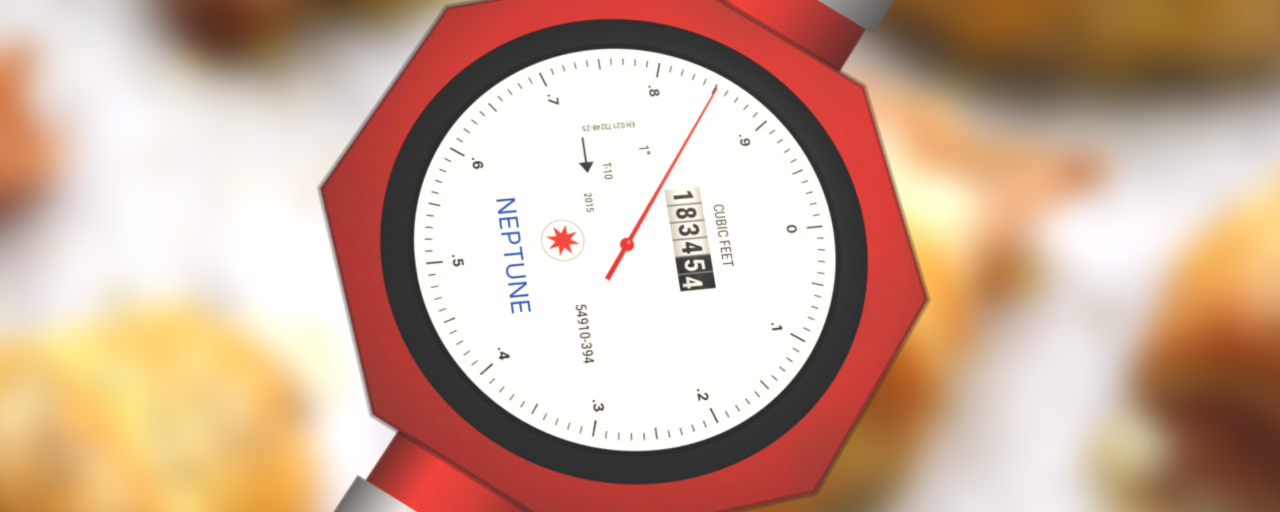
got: {"value": 183453.85, "unit": "ft³"}
